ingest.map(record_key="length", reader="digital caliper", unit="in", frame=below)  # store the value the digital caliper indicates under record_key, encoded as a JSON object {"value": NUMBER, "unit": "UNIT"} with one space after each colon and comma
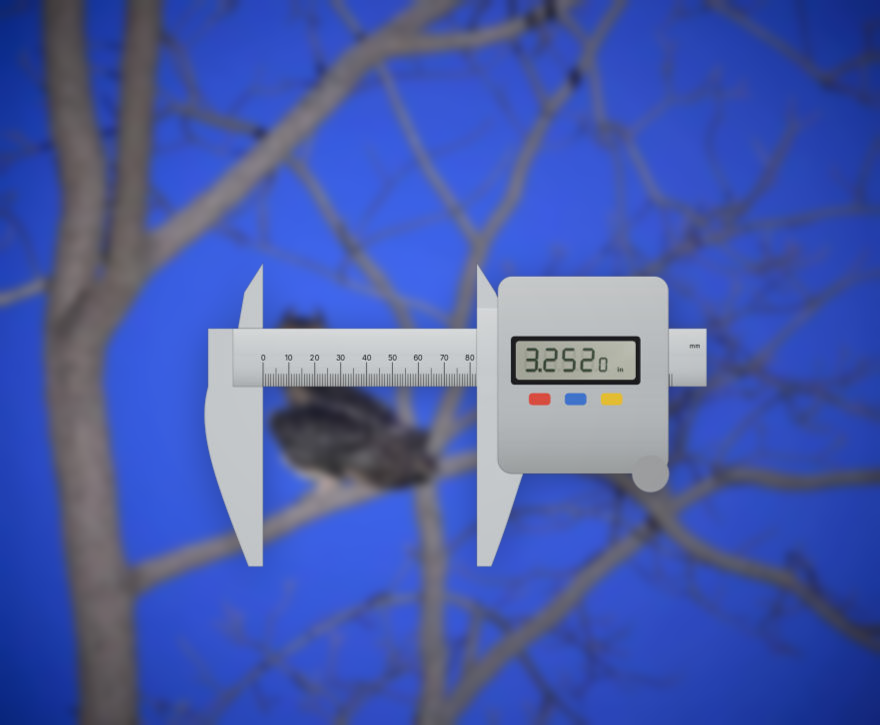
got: {"value": 3.2520, "unit": "in"}
